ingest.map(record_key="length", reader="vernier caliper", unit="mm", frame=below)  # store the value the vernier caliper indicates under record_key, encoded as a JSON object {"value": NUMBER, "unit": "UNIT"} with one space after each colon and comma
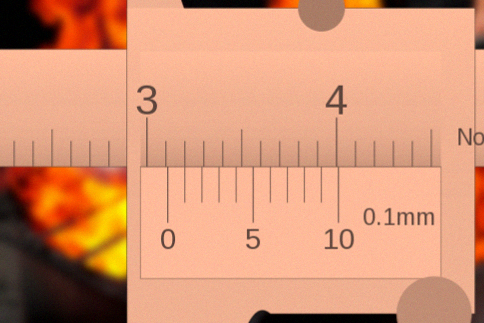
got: {"value": 31.1, "unit": "mm"}
